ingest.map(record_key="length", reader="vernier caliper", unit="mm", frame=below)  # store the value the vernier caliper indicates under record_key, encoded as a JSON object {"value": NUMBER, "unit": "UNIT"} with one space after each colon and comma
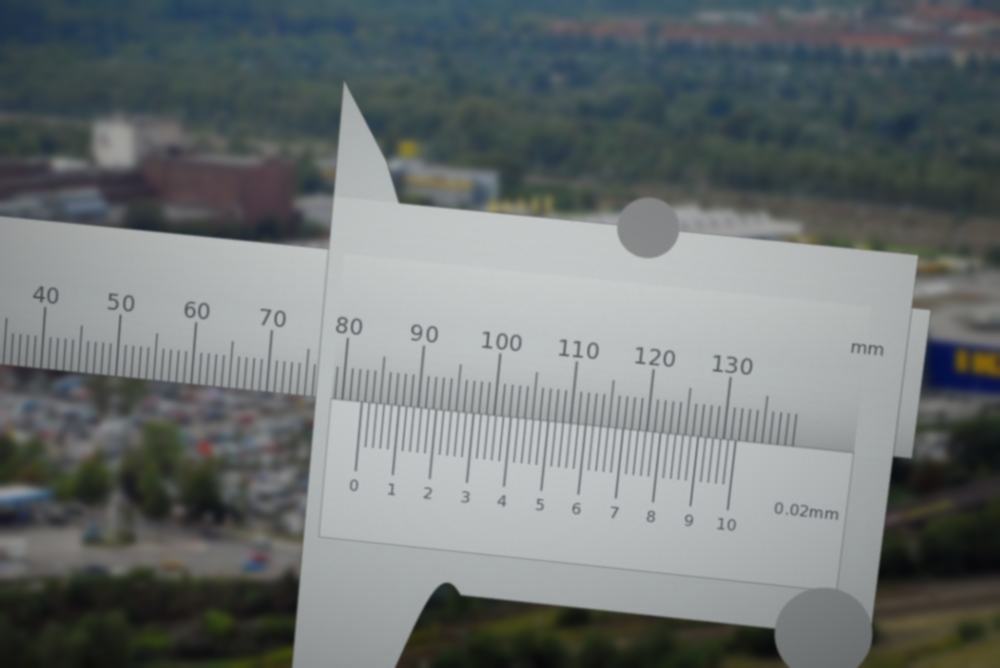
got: {"value": 82.6, "unit": "mm"}
